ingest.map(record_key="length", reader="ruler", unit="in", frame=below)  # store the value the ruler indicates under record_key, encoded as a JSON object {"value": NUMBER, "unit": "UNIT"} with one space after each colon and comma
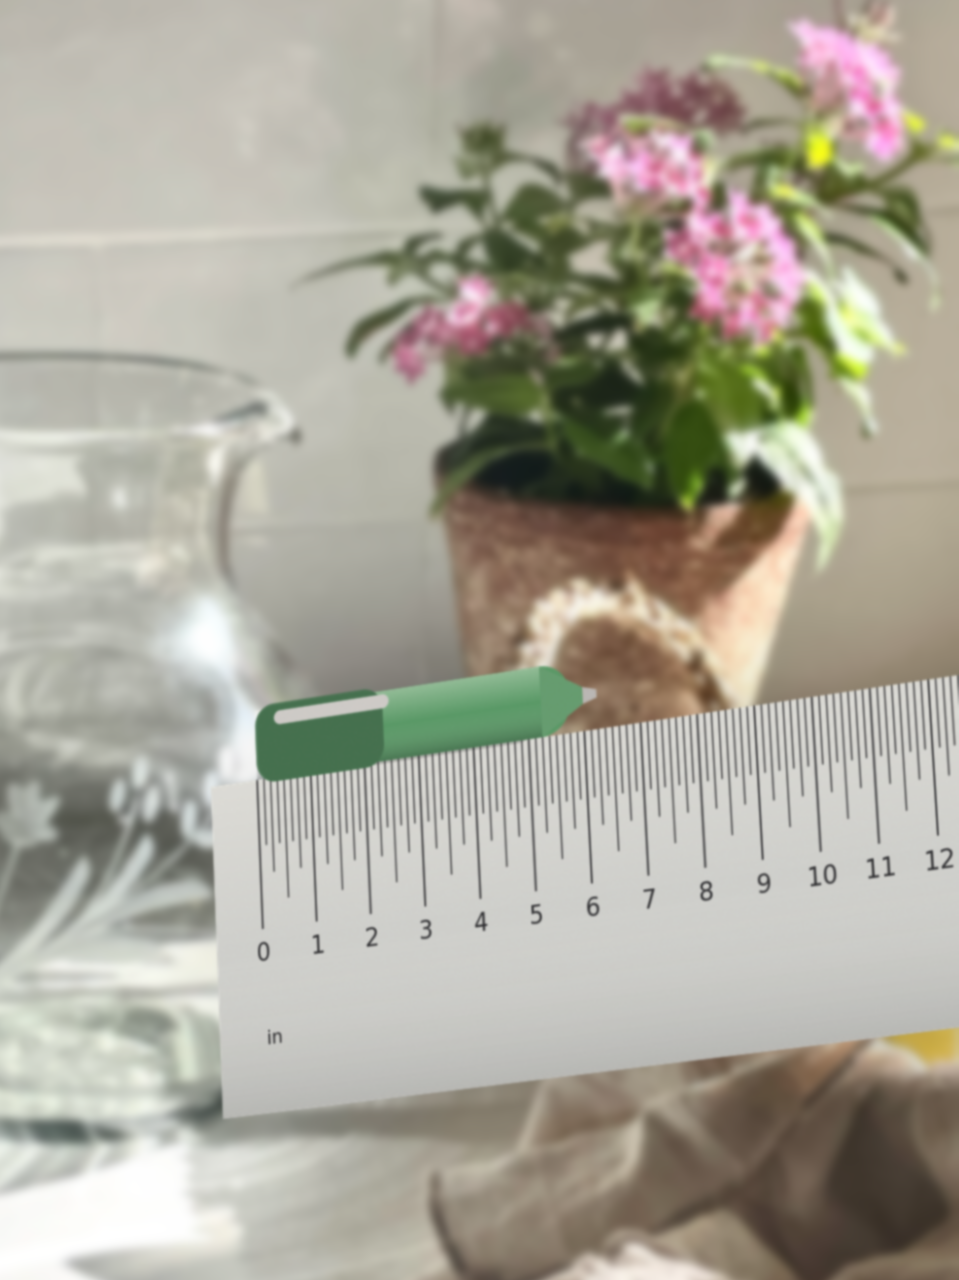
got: {"value": 6.25, "unit": "in"}
